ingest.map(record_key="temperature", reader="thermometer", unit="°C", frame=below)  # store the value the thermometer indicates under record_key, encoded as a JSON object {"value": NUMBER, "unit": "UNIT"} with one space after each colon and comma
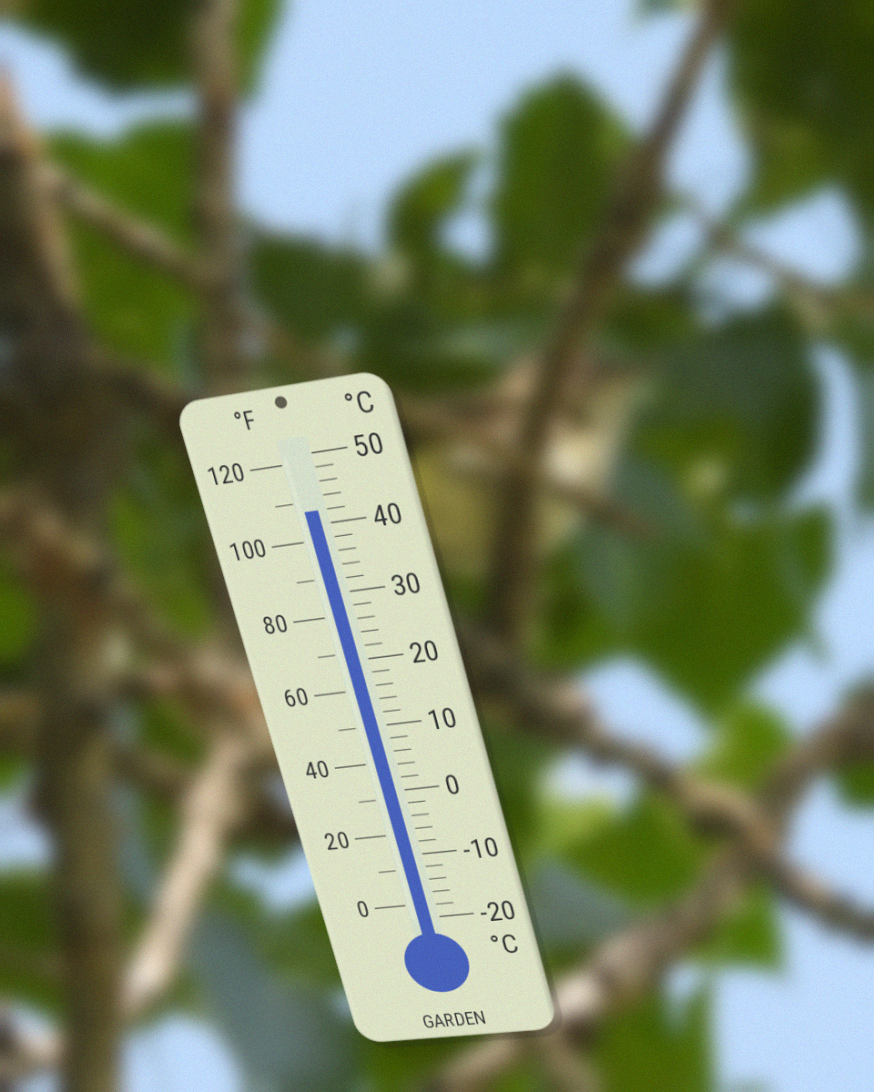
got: {"value": 42, "unit": "°C"}
